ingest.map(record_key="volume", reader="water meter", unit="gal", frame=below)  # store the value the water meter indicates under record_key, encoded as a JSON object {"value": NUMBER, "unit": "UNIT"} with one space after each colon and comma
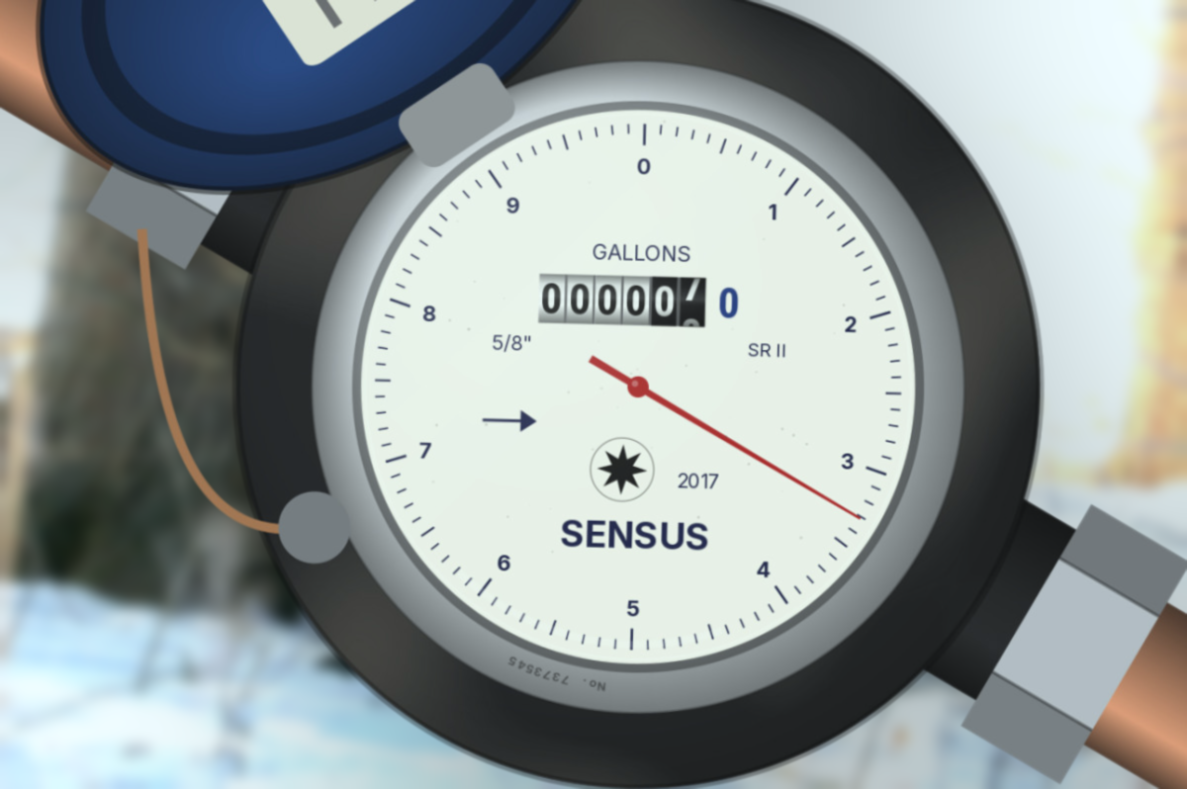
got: {"value": 73.3, "unit": "gal"}
